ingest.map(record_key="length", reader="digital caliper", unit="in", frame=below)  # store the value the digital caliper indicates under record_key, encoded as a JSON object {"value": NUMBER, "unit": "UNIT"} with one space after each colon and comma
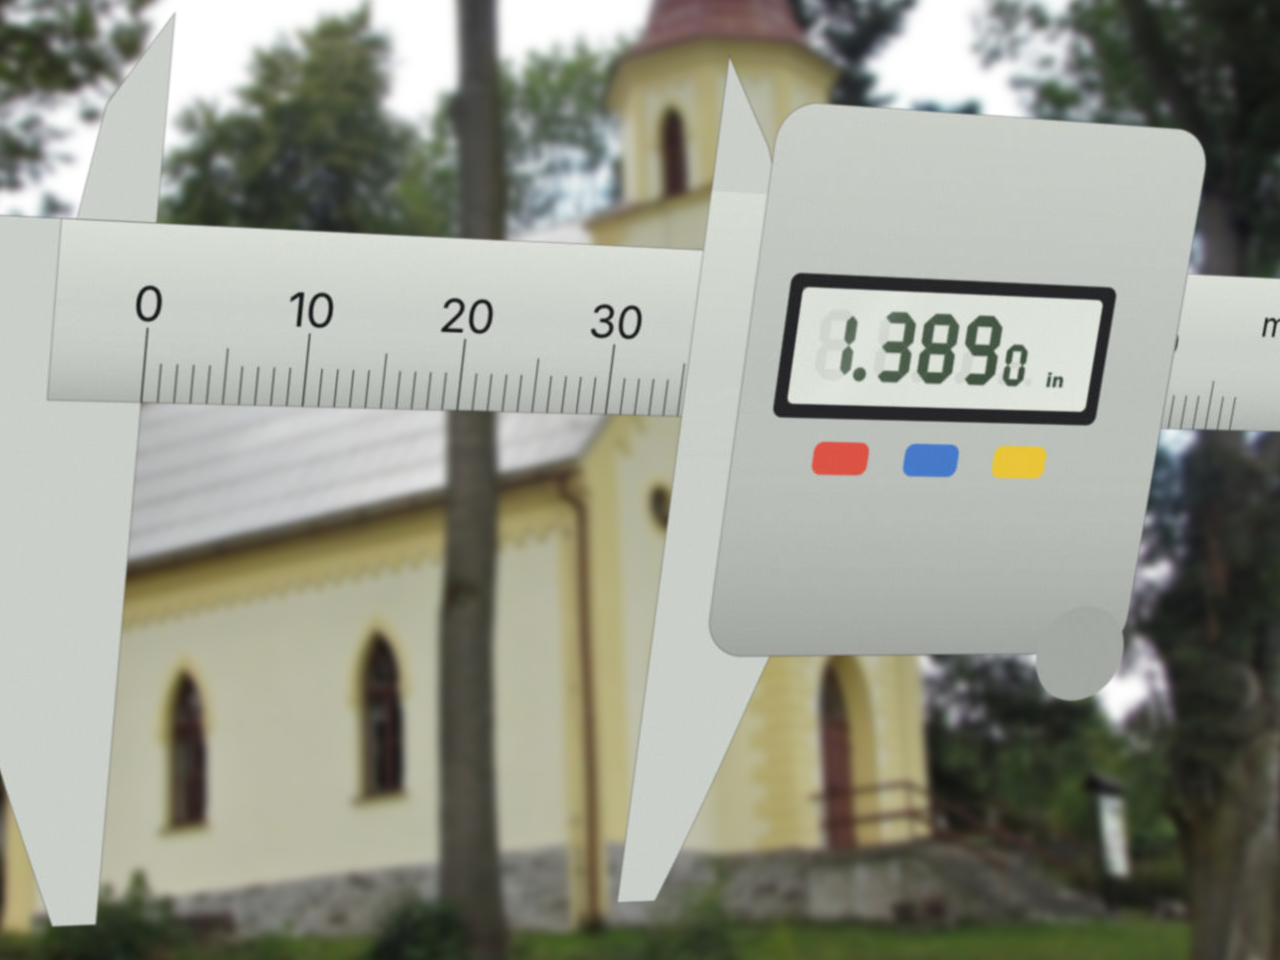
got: {"value": 1.3890, "unit": "in"}
